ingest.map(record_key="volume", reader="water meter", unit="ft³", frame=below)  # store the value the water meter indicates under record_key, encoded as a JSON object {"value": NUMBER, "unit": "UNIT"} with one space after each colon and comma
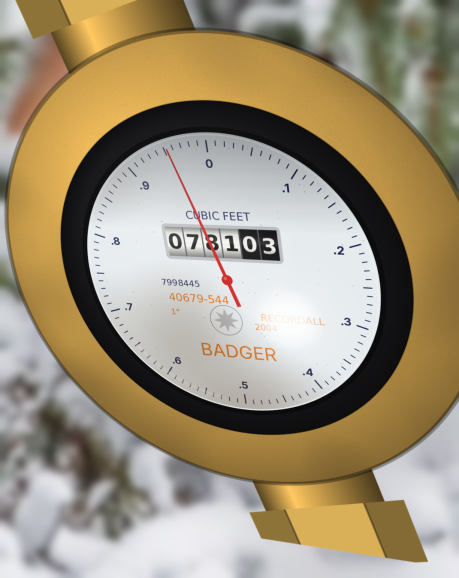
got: {"value": 78102.95, "unit": "ft³"}
